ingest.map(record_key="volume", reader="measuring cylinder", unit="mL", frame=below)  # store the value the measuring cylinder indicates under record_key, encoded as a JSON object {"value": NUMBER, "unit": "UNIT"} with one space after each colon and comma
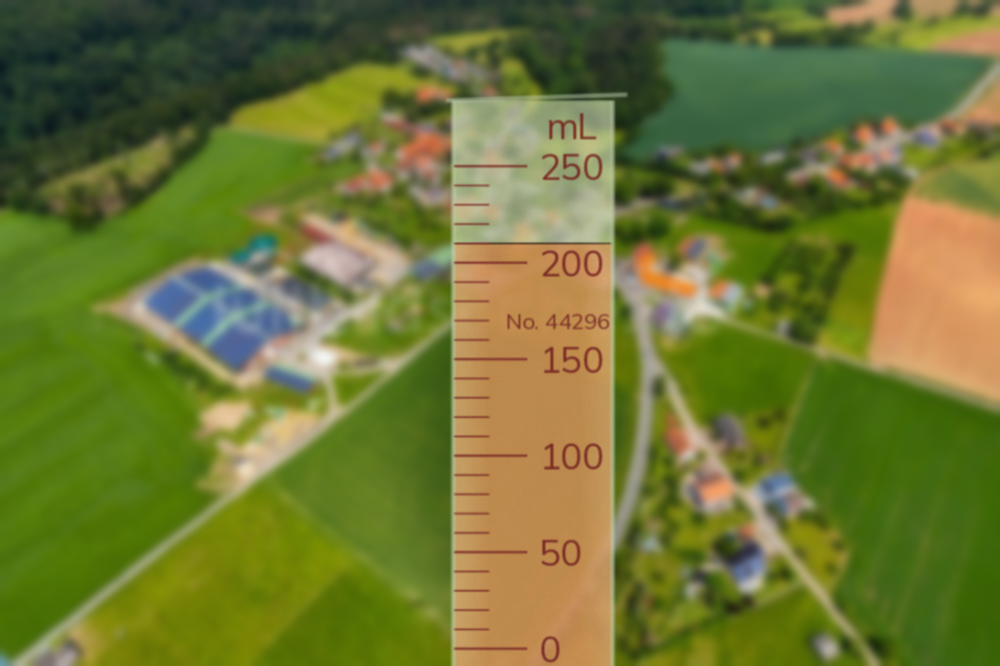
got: {"value": 210, "unit": "mL"}
